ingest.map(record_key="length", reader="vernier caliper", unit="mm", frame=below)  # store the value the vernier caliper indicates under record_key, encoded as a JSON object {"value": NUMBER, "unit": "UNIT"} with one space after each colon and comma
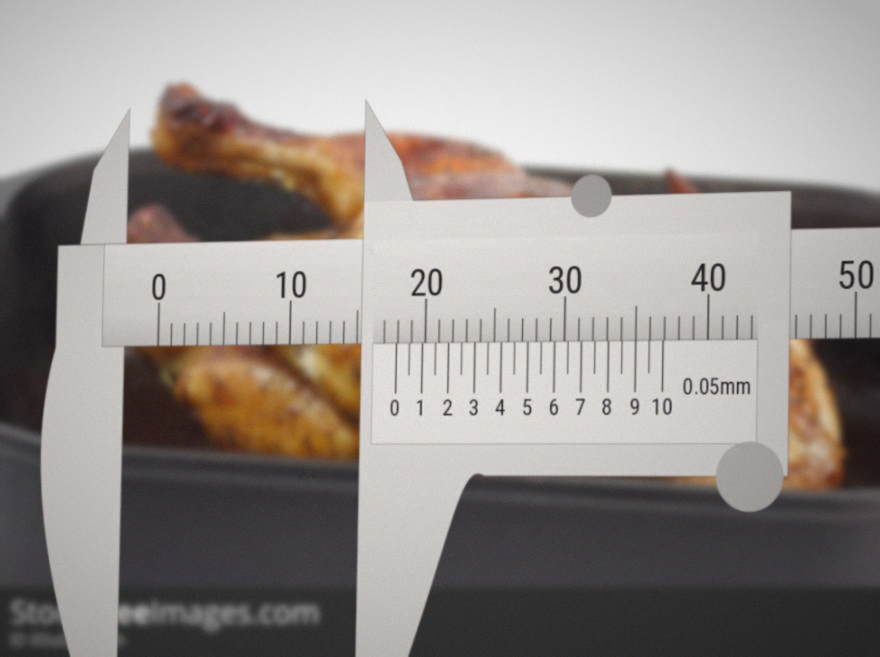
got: {"value": 17.9, "unit": "mm"}
